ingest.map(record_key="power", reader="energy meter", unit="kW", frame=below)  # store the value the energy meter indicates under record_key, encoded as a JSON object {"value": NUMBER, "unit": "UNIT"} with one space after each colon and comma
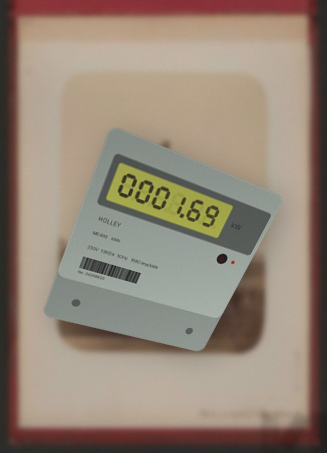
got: {"value": 1.69, "unit": "kW"}
